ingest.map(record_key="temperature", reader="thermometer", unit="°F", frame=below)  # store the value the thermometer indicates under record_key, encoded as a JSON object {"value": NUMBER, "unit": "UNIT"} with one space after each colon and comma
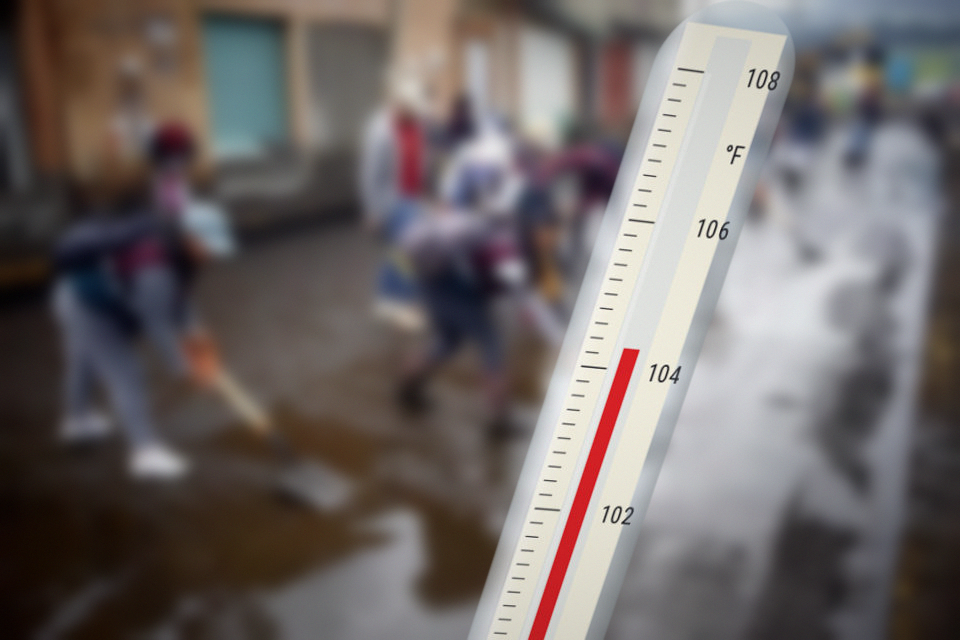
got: {"value": 104.3, "unit": "°F"}
